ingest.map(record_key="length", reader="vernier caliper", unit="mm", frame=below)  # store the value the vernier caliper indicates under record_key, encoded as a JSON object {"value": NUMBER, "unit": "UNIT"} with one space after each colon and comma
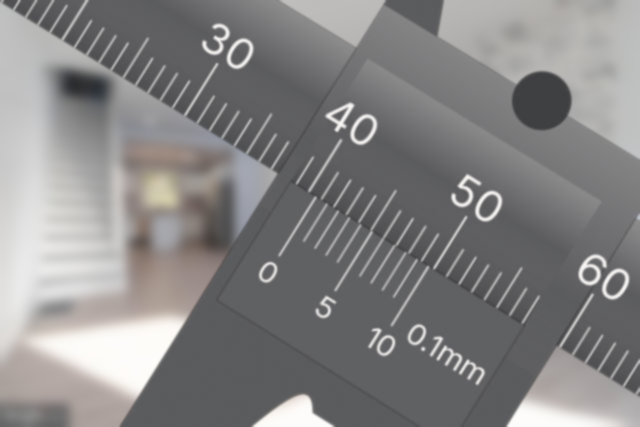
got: {"value": 40.6, "unit": "mm"}
